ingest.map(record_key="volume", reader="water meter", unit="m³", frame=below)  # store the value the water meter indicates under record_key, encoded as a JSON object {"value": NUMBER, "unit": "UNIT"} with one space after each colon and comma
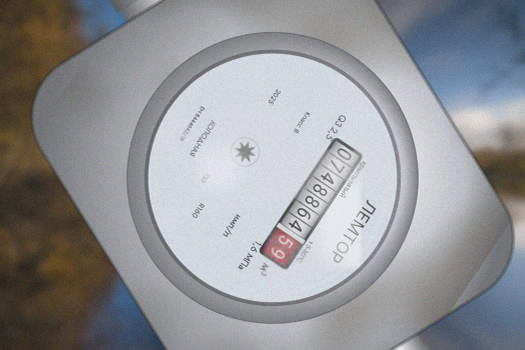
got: {"value": 748864.59, "unit": "m³"}
